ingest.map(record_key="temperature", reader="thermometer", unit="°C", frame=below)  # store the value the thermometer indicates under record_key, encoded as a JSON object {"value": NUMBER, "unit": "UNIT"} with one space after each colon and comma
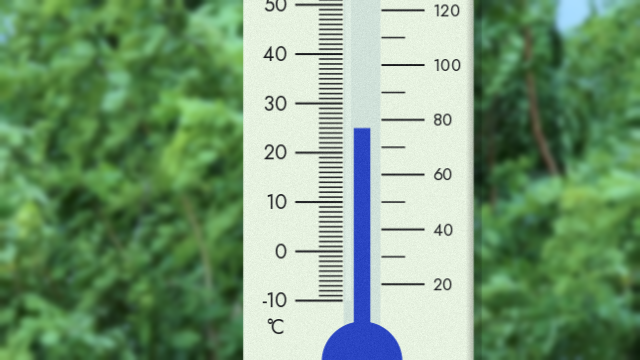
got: {"value": 25, "unit": "°C"}
